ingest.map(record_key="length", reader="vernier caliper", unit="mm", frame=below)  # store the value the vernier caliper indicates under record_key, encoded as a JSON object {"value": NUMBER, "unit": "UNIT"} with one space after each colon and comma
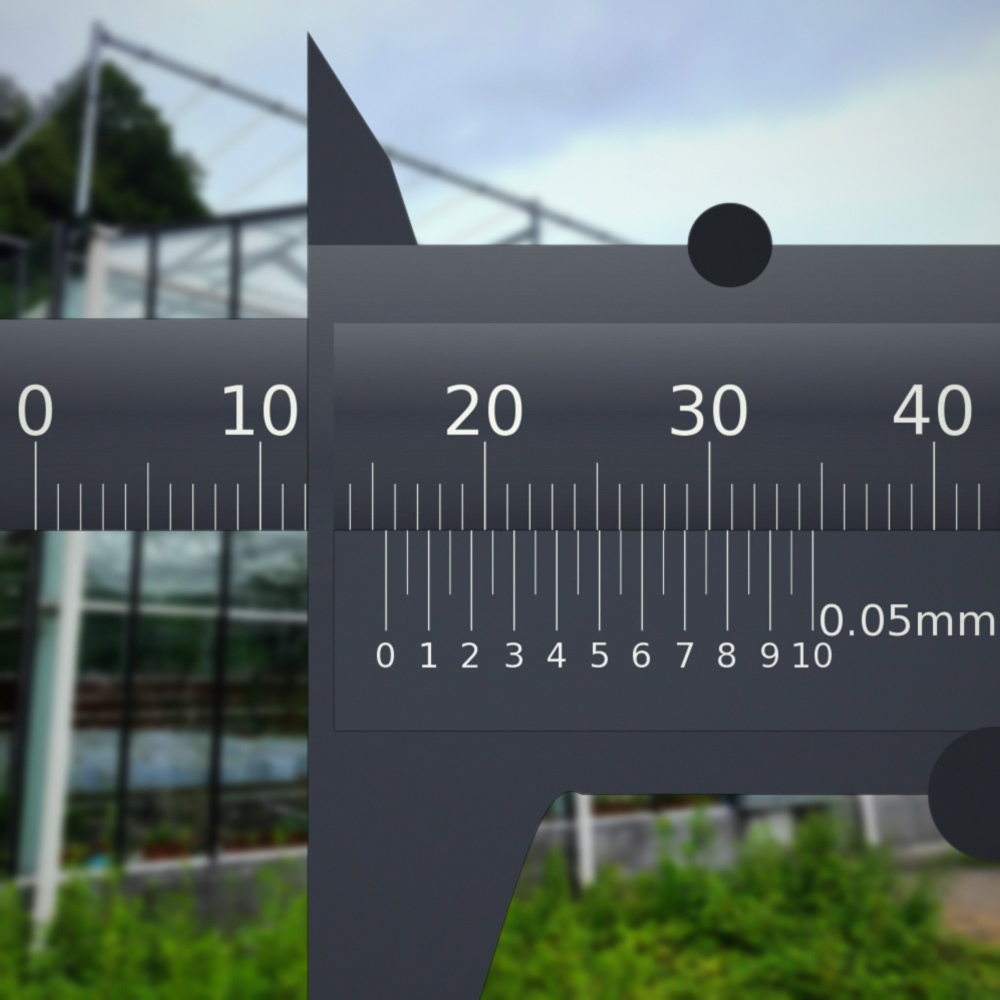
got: {"value": 15.6, "unit": "mm"}
